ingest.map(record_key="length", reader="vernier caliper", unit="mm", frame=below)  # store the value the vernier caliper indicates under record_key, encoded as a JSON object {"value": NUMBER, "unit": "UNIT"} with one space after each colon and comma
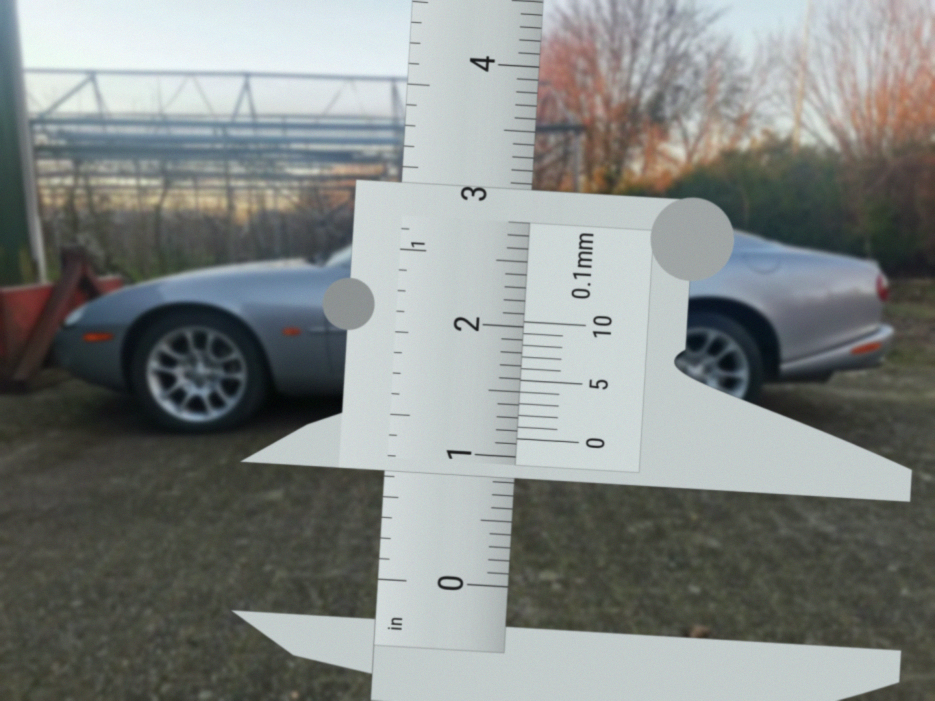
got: {"value": 11.4, "unit": "mm"}
